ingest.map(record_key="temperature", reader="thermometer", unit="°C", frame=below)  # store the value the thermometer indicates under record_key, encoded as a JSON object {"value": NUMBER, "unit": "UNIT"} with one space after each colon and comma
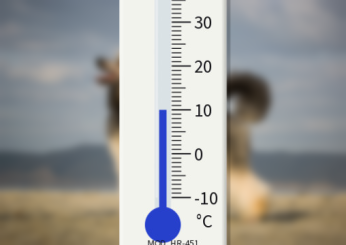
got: {"value": 10, "unit": "°C"}
